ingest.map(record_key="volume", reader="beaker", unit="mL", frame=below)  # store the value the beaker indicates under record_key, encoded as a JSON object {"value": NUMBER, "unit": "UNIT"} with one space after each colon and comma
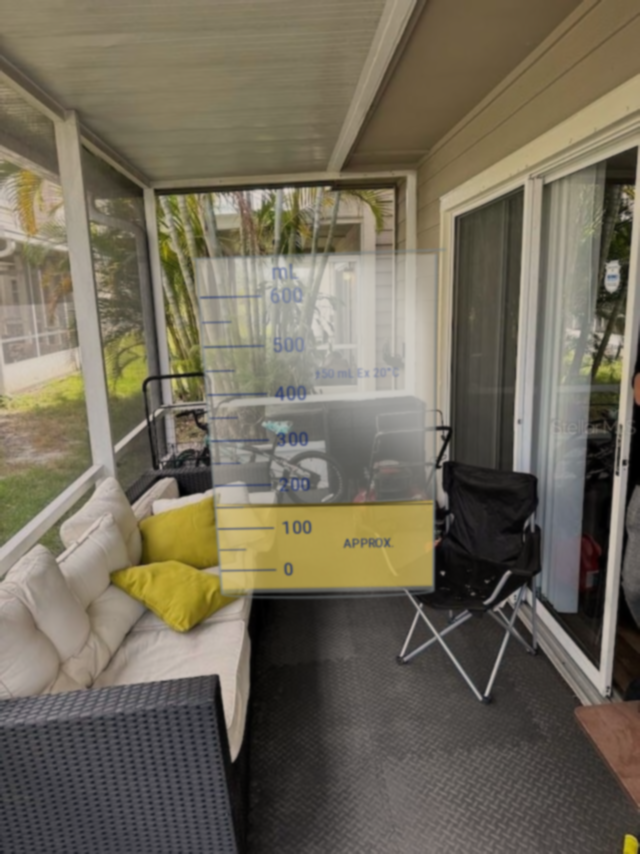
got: {"value": 150, "unit": "mL"}
